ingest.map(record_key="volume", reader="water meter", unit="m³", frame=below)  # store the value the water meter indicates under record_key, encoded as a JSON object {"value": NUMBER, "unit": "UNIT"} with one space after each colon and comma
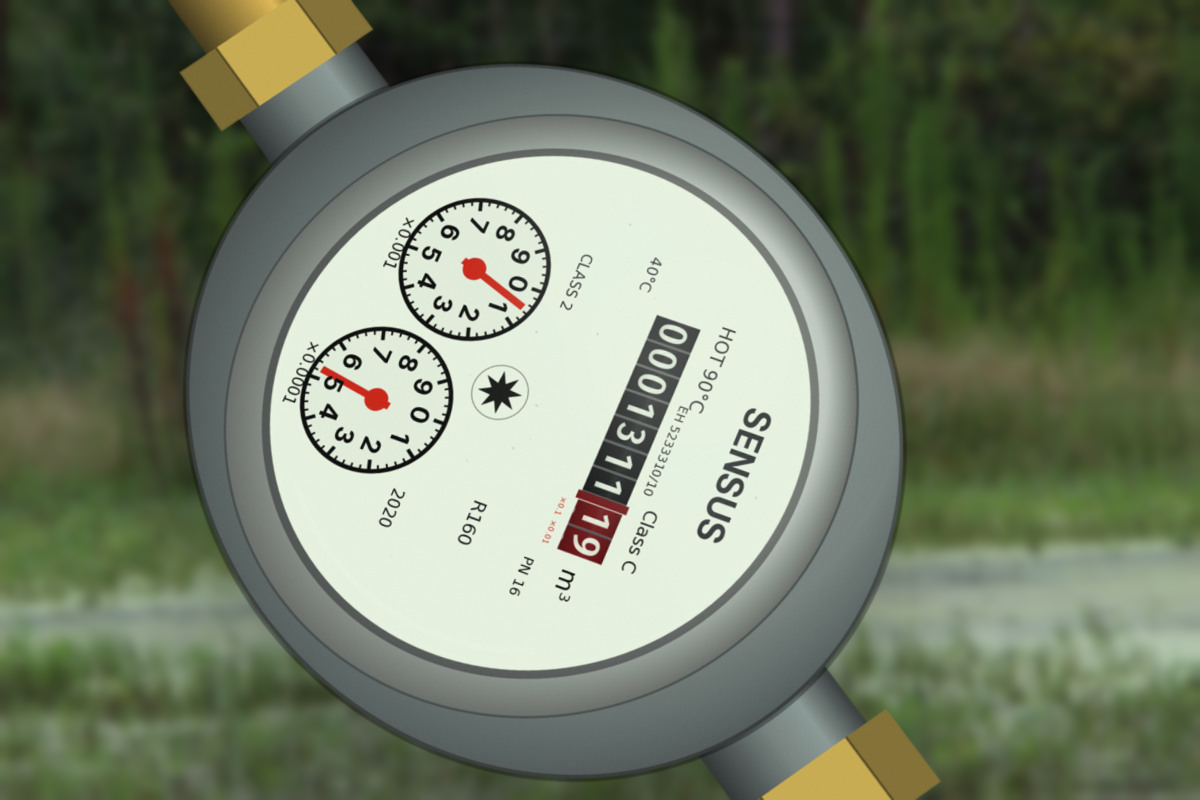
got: {"value": 1311.1905, "unit": "m³"}
